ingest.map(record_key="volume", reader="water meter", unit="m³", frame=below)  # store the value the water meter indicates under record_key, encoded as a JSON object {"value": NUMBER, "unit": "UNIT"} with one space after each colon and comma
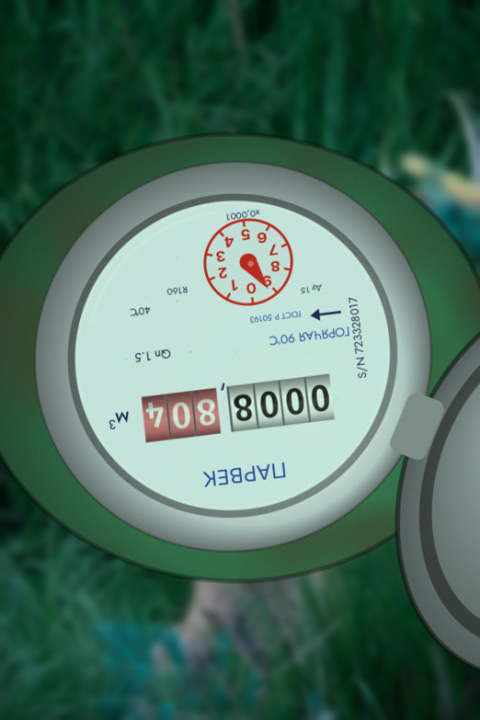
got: {"value": 8.8039, "unit": "m³"}
